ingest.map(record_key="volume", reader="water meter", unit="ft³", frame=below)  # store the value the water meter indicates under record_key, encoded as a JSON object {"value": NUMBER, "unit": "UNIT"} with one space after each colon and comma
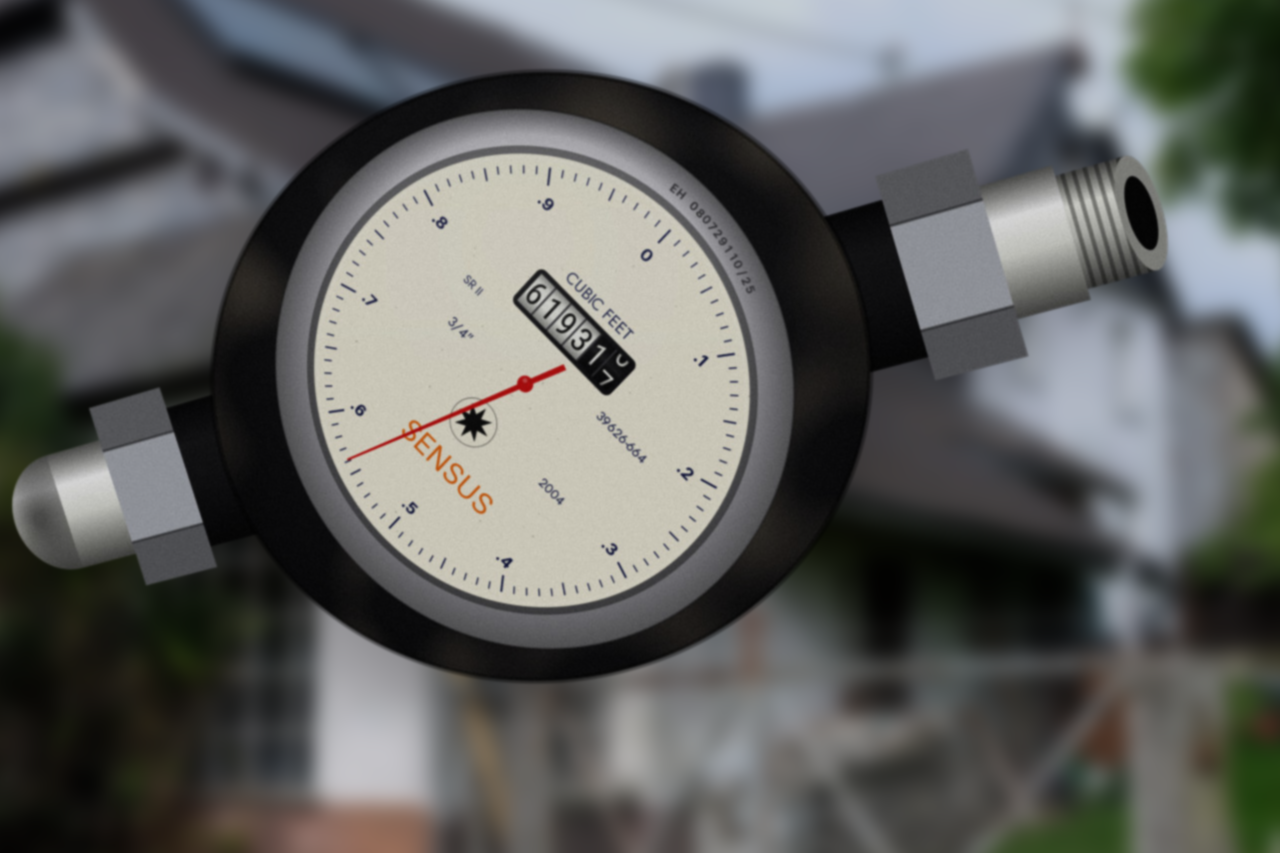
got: {"value": 619316.56, "unit": "ft³"}
